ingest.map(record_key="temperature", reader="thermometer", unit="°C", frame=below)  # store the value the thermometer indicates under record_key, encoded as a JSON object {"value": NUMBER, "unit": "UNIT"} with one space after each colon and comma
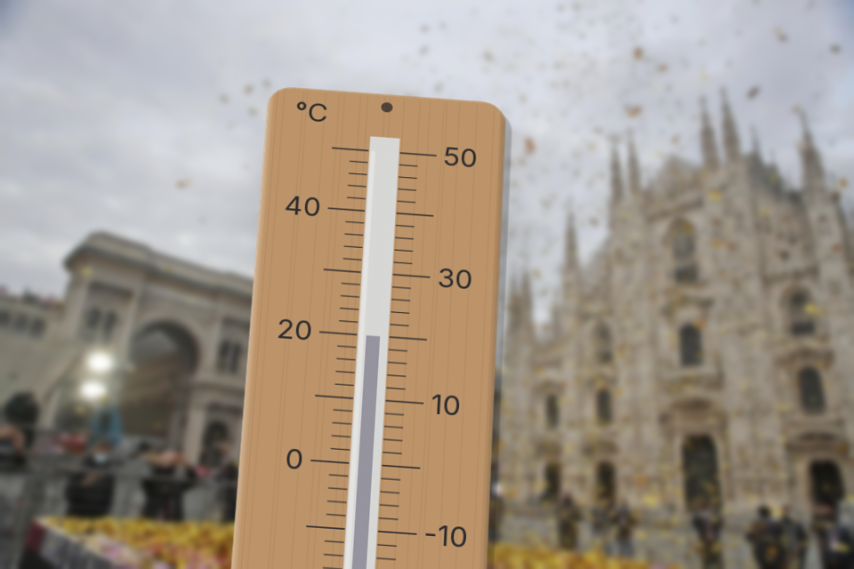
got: {"value": 20, "unit": "°C"}
